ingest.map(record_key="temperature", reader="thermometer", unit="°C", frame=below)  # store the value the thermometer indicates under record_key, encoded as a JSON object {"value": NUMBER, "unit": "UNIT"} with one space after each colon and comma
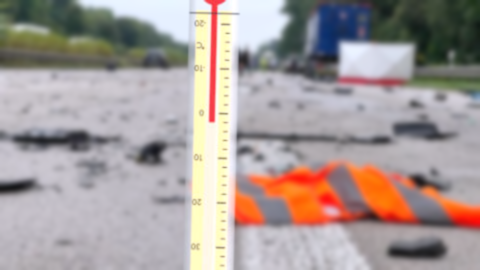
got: {"value": 2, "unit": "°C"}
